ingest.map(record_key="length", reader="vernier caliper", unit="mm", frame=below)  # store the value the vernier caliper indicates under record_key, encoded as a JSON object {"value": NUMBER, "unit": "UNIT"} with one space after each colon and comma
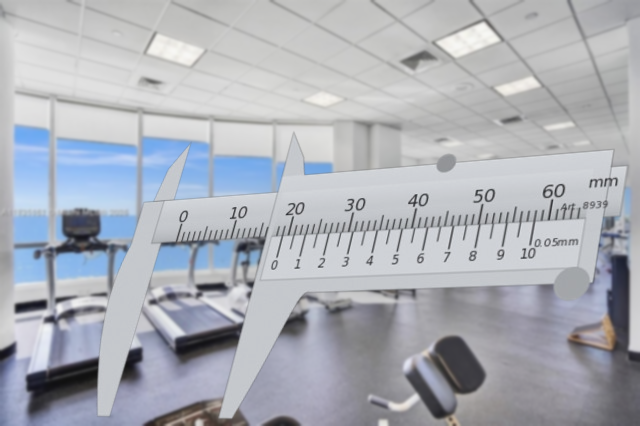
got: {"value": 19.0, "unit": "mm"}
